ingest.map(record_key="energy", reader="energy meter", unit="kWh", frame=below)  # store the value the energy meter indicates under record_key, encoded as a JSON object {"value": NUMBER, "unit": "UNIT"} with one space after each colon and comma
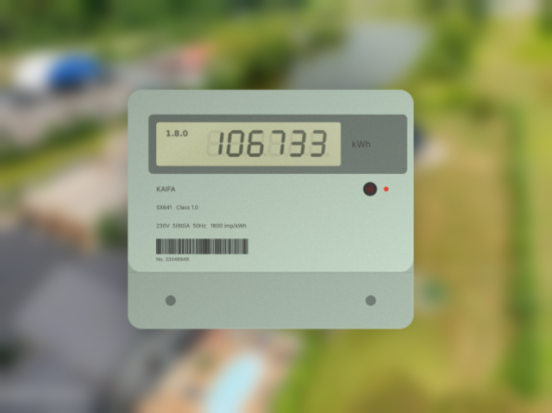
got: {"value": 106733, "unit": "kWh"}
